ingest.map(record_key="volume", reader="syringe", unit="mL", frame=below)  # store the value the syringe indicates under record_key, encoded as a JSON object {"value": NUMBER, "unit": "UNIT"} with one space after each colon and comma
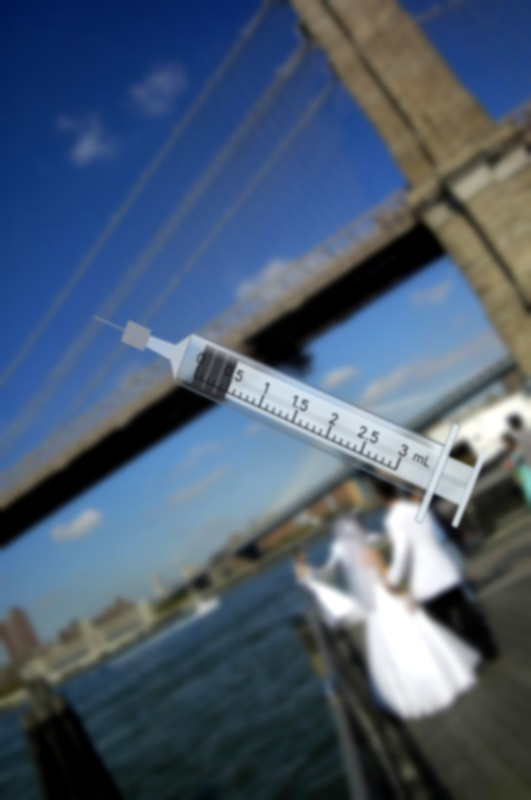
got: {"value": 0, "unit": "mL"}
